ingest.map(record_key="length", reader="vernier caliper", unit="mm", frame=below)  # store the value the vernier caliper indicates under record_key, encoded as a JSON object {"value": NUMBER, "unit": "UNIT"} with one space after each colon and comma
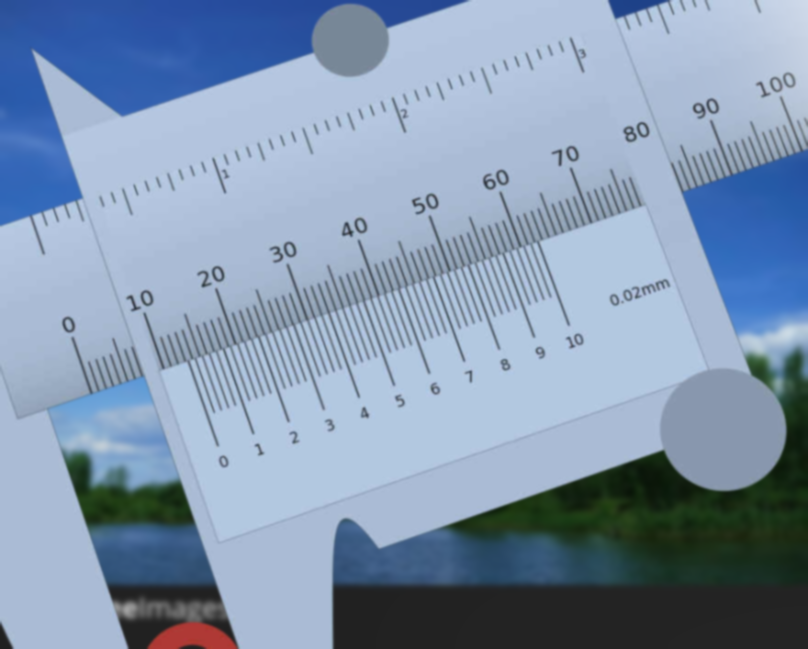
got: {"value": 13.4, "unit": "mm"}
